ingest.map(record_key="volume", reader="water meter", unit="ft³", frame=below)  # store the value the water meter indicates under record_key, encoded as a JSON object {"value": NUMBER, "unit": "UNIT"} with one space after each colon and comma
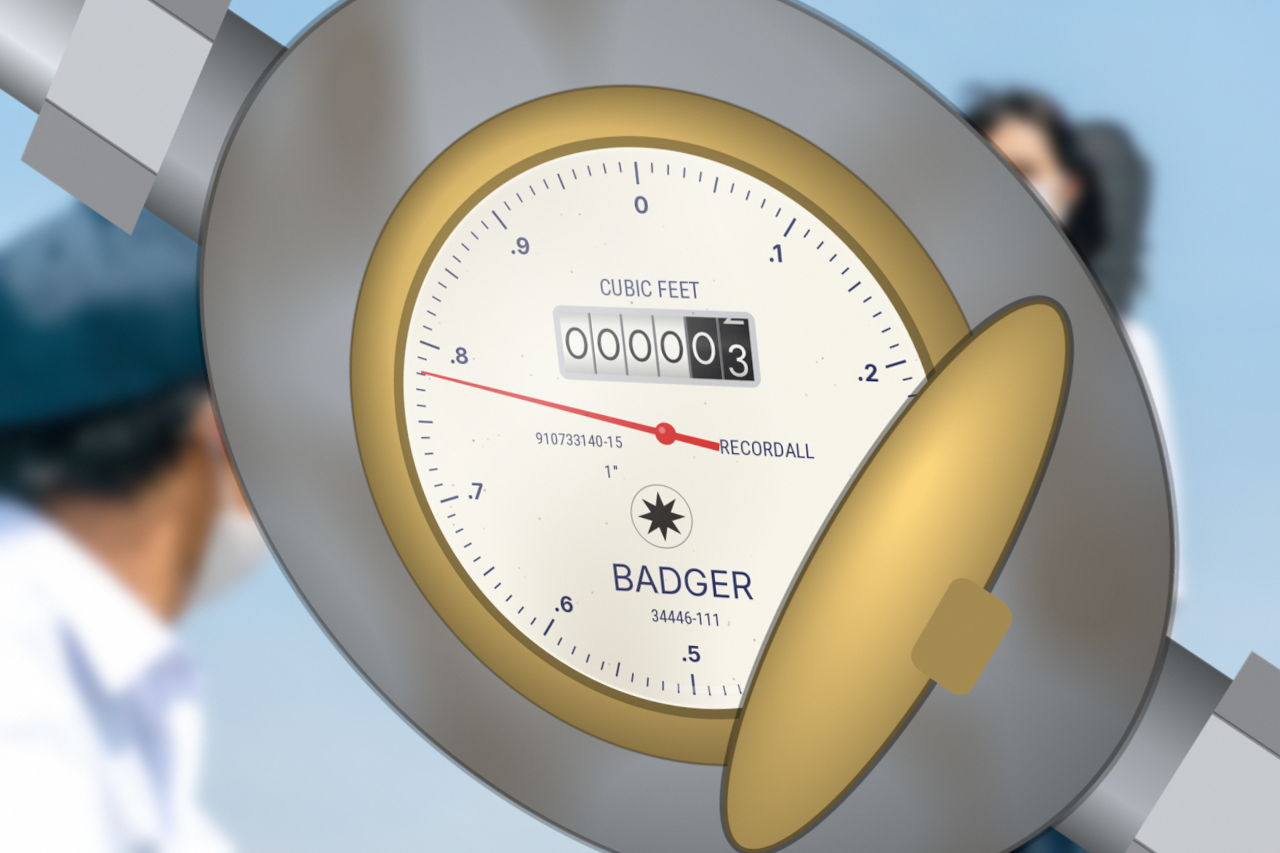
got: {"value": 2.78, "unit": "ft³"}
